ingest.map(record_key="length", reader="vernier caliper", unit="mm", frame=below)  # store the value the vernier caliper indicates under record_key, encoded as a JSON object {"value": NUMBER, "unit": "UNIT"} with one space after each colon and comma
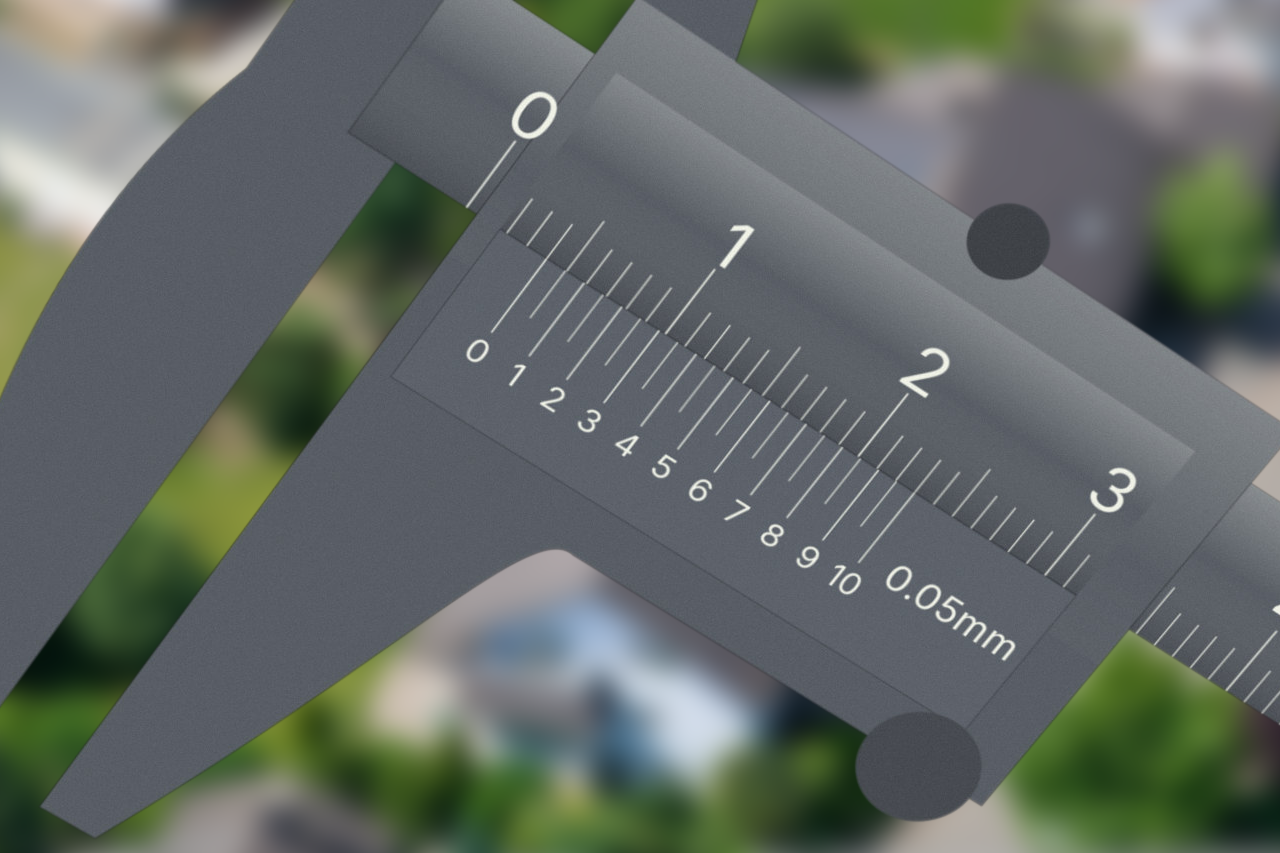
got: {"value": 4.0, "unit": "mm"}
